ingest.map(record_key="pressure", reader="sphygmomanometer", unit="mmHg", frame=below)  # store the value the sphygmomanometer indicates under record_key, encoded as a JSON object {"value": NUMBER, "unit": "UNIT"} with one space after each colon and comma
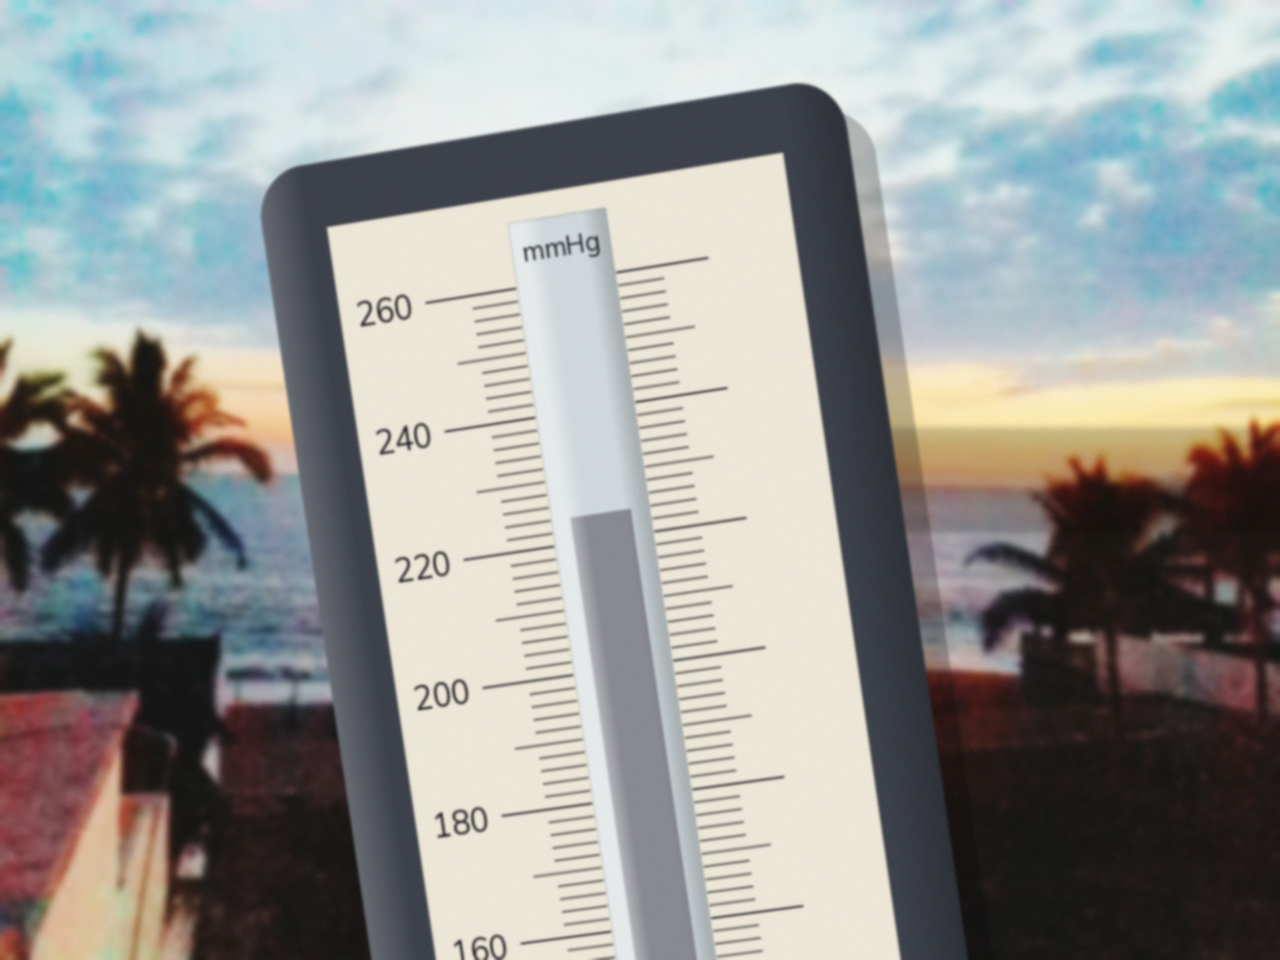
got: {"value": 224, "unit": "mmHg"}
